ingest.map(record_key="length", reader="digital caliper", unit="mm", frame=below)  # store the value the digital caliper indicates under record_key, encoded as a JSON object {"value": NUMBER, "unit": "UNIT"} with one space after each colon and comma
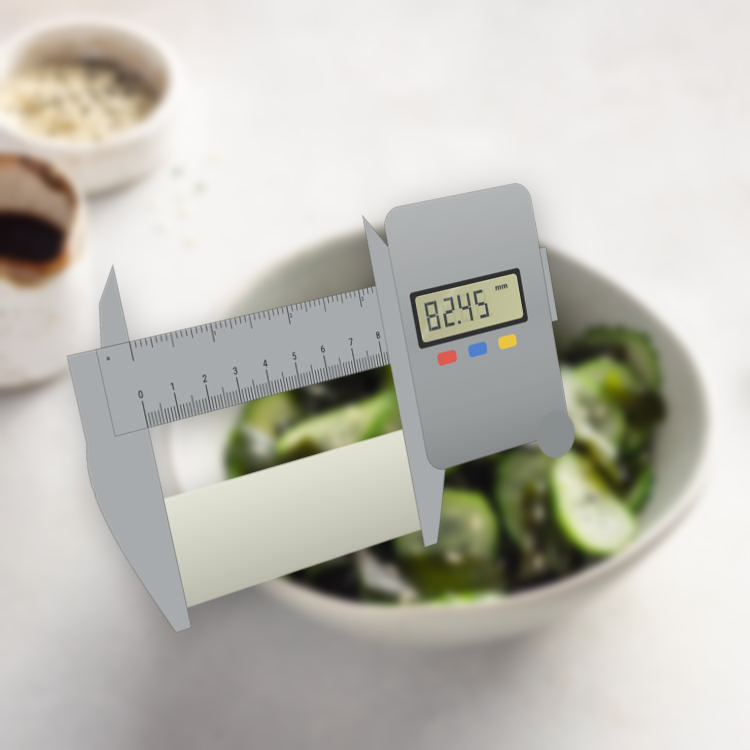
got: {"value": 82.45, "unit": "mm"}
